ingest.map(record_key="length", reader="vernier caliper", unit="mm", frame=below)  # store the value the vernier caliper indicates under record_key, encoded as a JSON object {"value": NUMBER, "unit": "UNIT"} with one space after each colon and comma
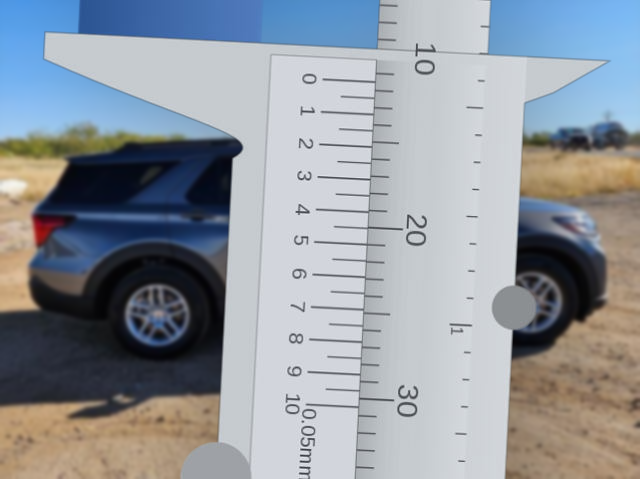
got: {"value": 11.5, "unit": "mm"}
